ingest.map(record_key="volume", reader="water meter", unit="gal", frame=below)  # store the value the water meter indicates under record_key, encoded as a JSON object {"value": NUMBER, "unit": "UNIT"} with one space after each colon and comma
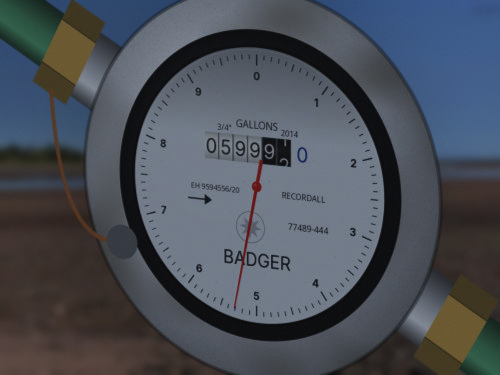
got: {"value": 599915.3, "unit": "gal"}
